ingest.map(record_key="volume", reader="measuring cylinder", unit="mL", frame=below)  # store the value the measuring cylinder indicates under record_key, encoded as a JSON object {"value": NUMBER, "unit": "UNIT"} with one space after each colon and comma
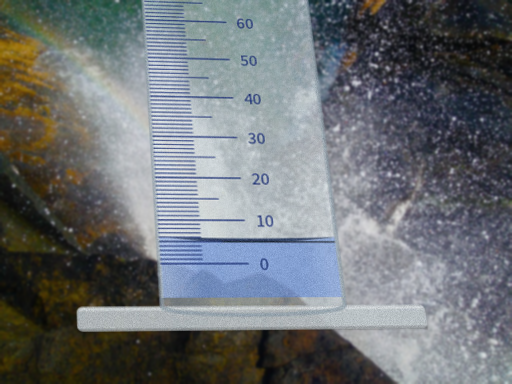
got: {"value": 5, "unit": "mL"}
